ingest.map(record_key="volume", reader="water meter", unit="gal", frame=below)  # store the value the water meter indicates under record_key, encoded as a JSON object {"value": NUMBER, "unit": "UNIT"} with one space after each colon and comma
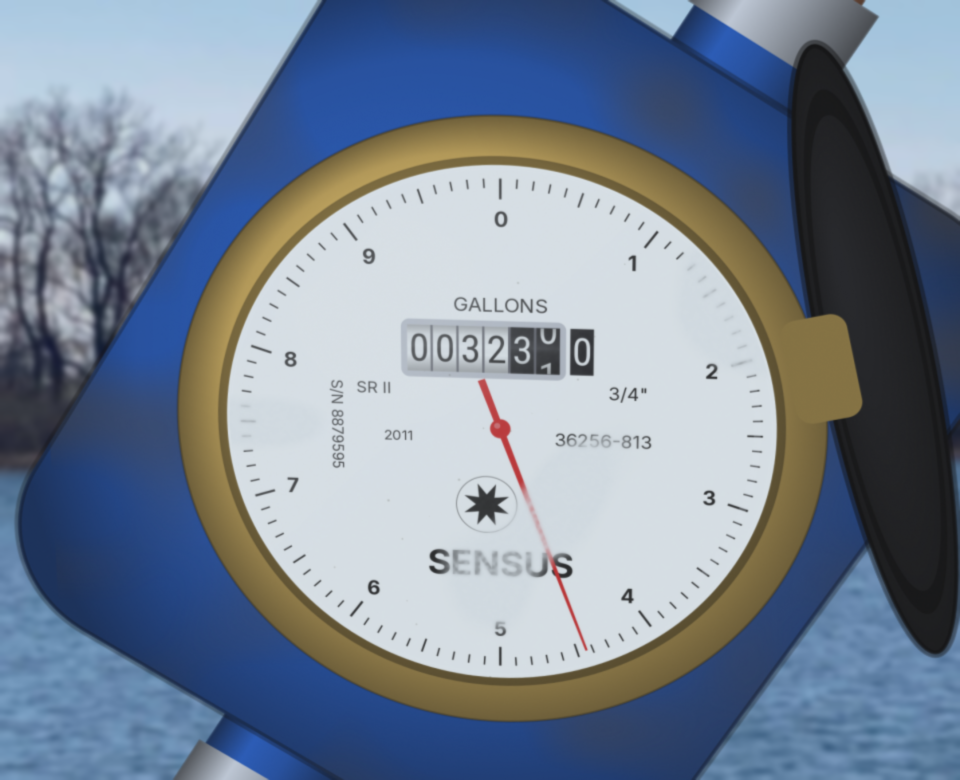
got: {"value": 32304.4, "unit": "gal"}
